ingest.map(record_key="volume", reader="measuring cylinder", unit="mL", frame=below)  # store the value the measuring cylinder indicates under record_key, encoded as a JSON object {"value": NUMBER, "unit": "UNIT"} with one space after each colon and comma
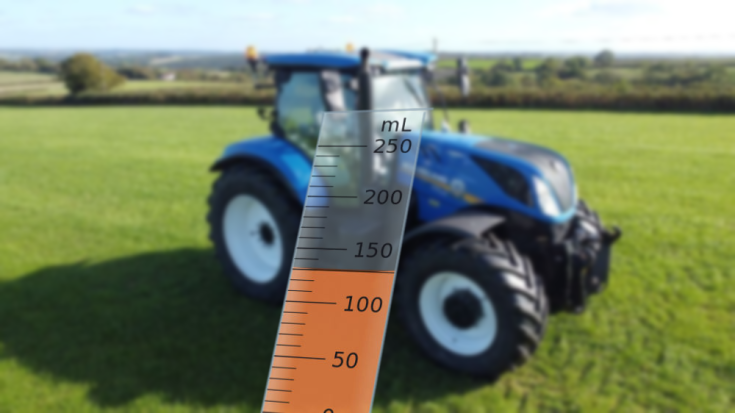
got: {"value": 130, "unit": "mL"}
